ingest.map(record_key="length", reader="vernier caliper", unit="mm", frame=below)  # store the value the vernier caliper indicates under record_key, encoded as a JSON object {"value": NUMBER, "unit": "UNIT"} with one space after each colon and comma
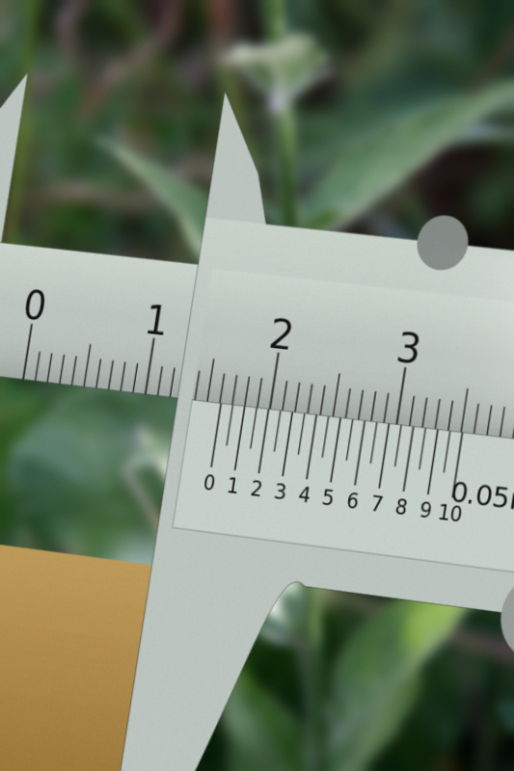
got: {"value": 16.1, "unit": "mm"}
